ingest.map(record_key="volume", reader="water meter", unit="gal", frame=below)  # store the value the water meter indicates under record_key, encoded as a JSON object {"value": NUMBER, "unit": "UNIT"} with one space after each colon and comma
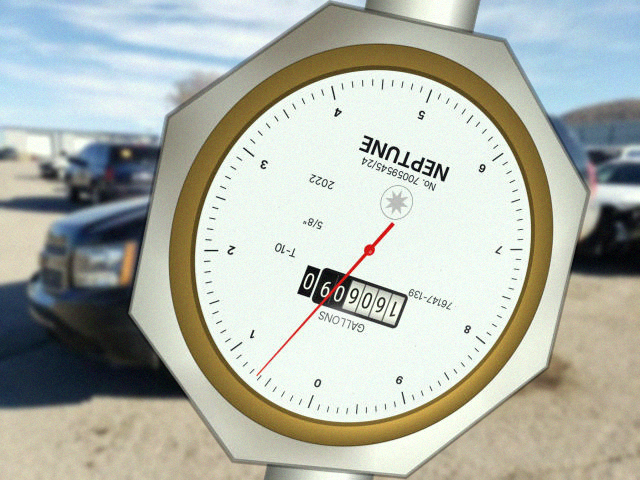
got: {"value": 1606090.6, "unit": "gal"}
